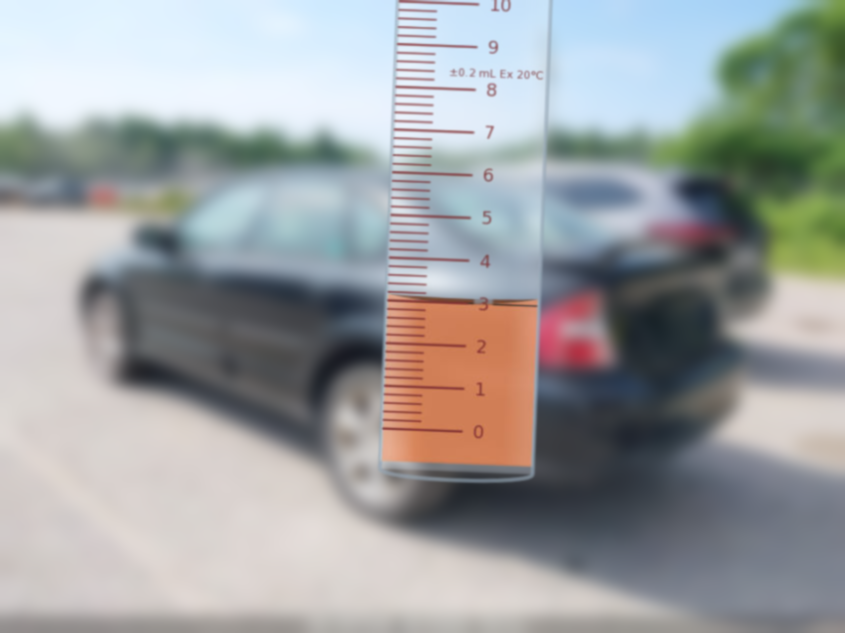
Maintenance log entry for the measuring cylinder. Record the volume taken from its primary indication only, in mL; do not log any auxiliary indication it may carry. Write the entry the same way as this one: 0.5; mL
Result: 3; mL
